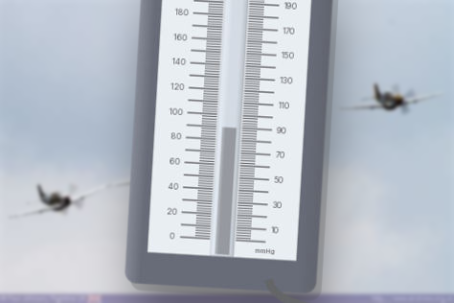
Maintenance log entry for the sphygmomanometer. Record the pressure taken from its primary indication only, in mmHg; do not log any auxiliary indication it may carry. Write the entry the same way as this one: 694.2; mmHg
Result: 90; mmHg
